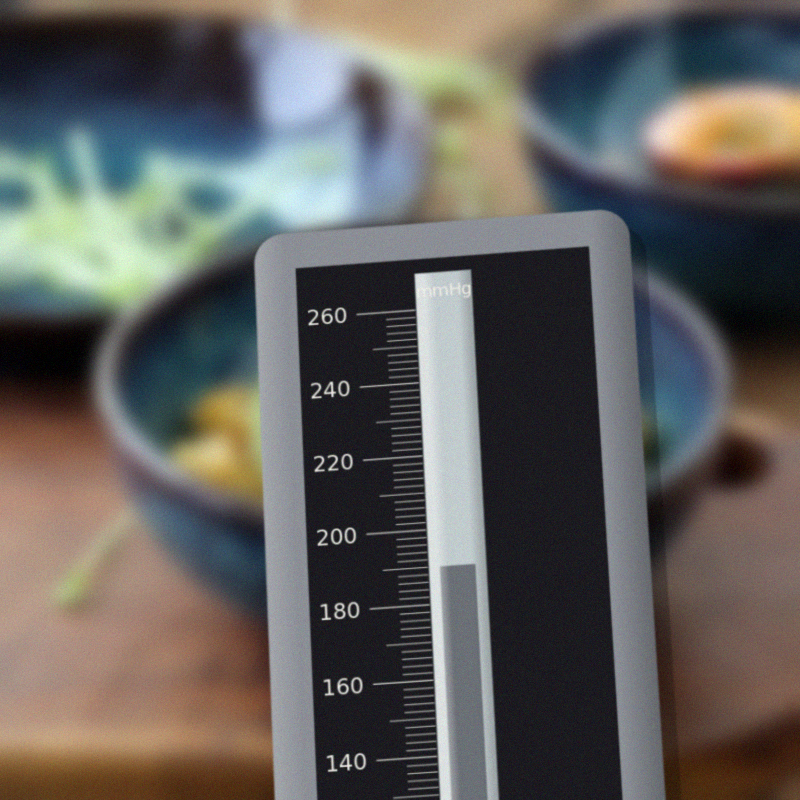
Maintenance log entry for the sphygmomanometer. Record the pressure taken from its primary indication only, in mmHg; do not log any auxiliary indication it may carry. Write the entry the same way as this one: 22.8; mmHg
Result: 190; mmHg
